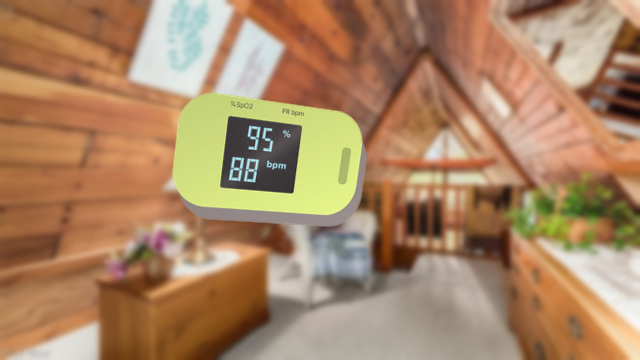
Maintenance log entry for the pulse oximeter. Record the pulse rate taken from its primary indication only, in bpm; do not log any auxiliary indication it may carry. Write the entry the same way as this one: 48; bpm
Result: 88; bpm
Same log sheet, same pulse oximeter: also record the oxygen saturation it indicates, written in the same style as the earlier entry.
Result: 95; %
